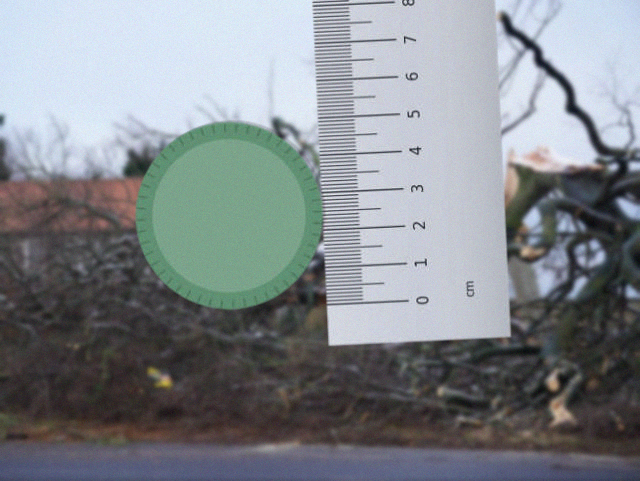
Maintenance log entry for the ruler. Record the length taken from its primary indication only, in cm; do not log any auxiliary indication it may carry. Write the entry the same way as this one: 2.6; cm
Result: 5; cm
